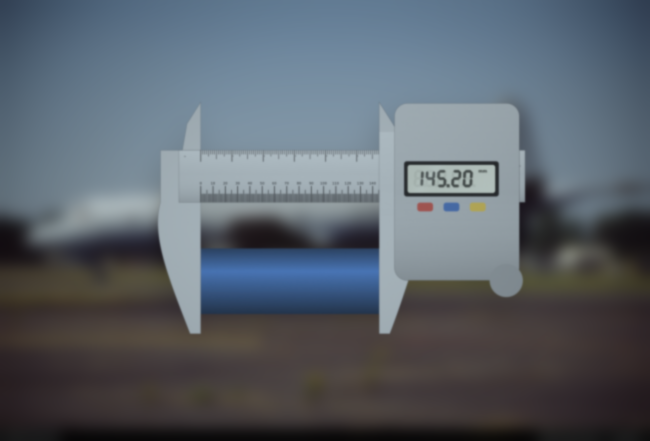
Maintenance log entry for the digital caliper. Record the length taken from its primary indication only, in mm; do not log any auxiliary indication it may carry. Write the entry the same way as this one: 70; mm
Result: 145.20; mm
